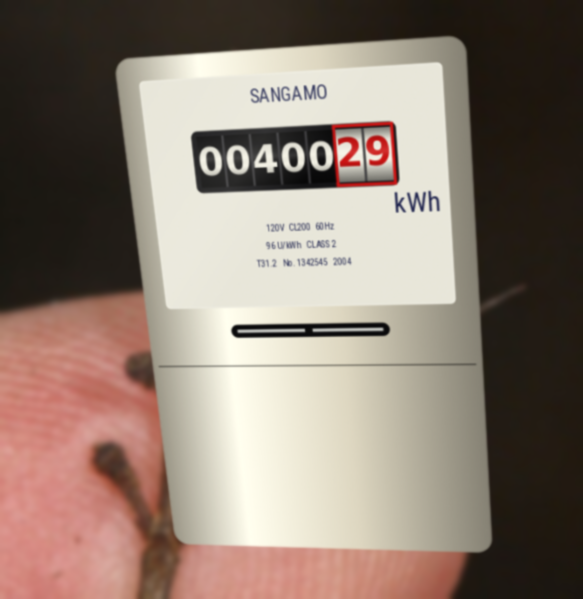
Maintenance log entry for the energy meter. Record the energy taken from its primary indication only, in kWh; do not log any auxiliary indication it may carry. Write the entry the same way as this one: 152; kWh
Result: 400.29; kWh
